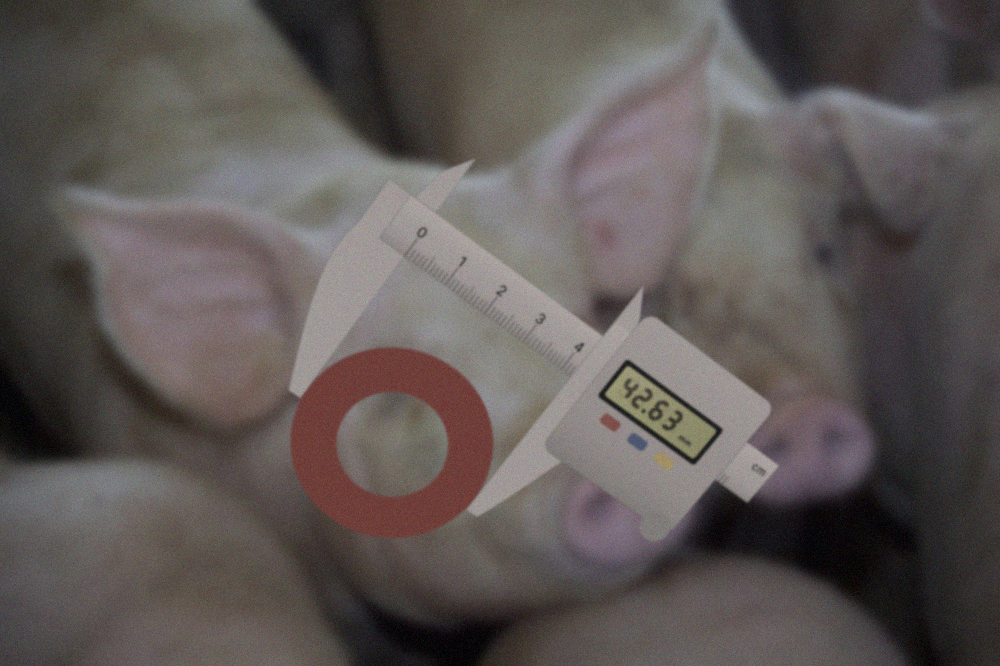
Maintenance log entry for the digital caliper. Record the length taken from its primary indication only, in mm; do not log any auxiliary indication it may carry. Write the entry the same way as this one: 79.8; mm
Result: 42.63; mm
